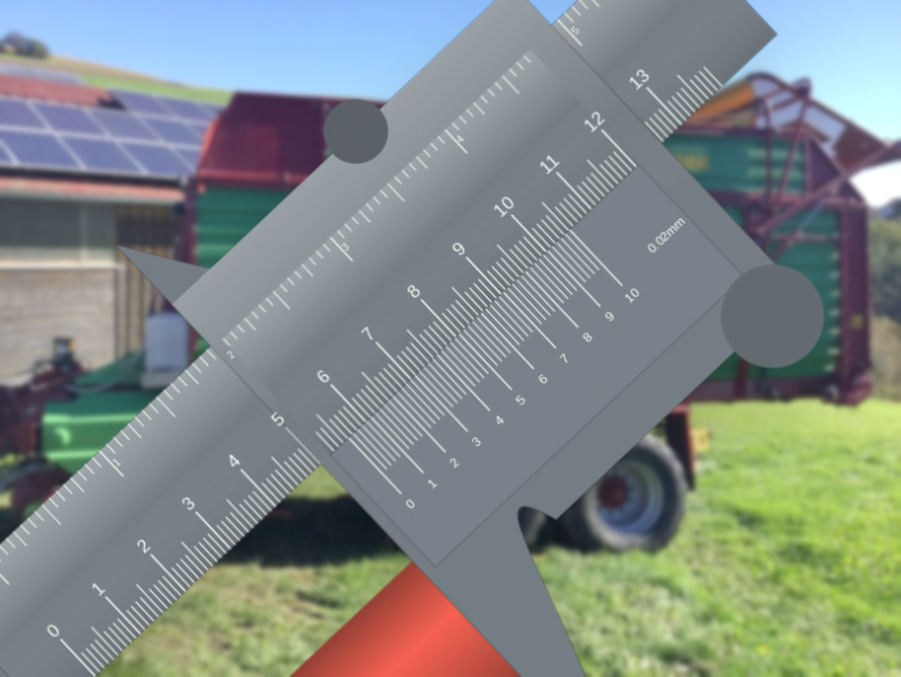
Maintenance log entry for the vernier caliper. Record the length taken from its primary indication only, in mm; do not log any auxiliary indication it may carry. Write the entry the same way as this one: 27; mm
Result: 56.2; mm
